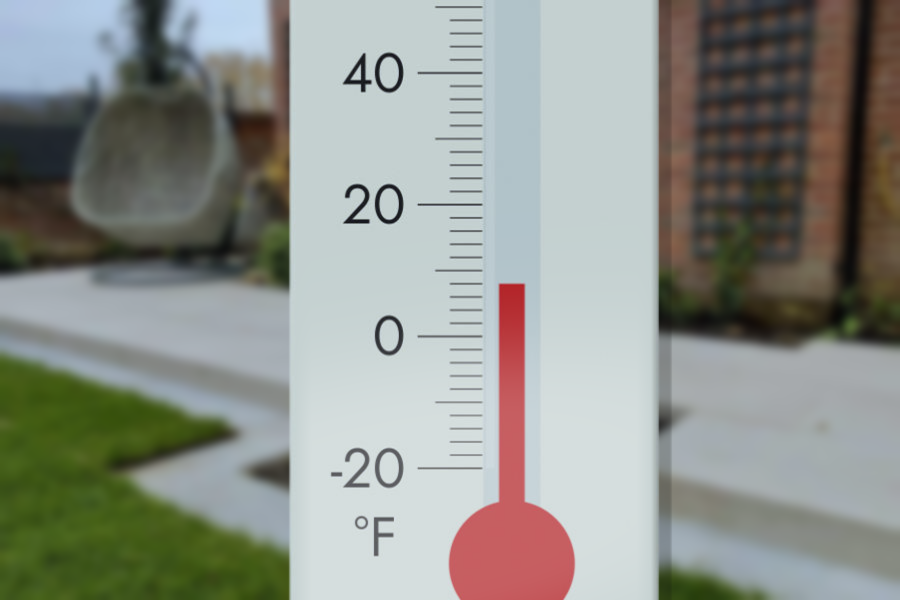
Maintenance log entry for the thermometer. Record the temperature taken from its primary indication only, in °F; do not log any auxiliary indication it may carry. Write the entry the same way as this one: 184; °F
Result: 8; °F
